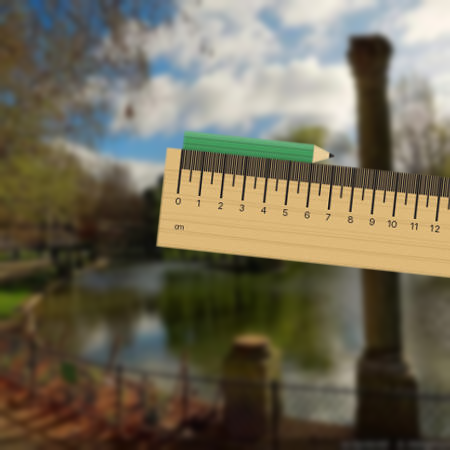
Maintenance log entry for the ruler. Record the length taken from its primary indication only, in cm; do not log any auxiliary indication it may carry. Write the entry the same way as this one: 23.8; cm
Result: 7; cm
